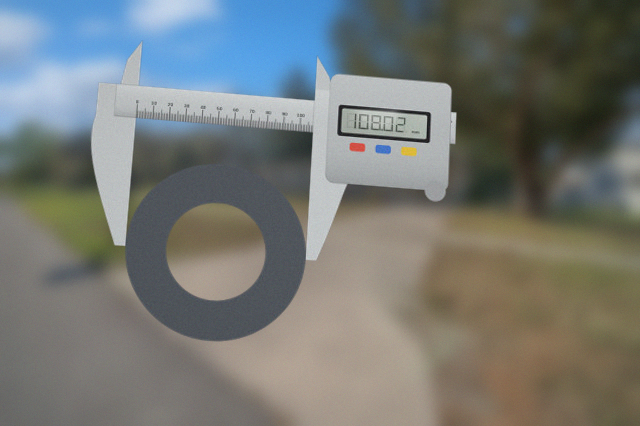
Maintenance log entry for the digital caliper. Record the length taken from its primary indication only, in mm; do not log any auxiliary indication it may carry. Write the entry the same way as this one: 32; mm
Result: 108.02; mm
